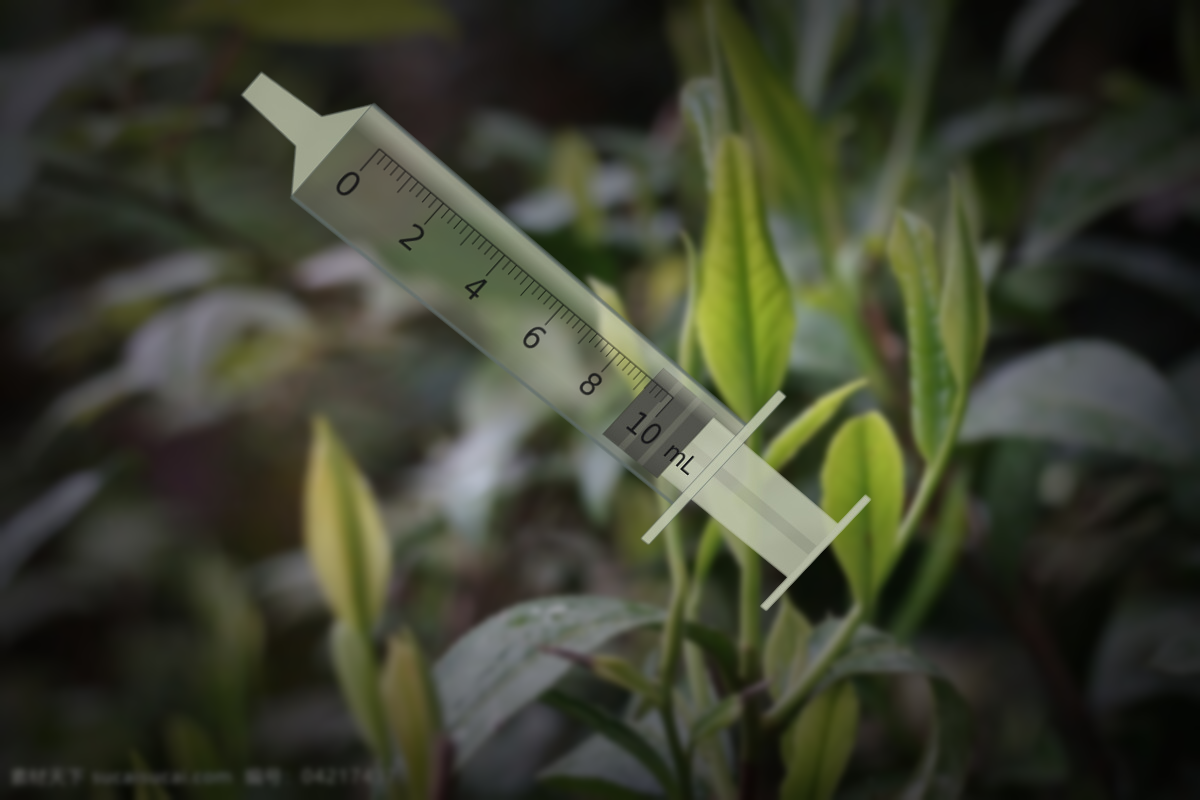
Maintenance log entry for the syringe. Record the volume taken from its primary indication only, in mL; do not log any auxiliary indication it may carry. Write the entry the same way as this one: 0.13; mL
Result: 9.2; mL
